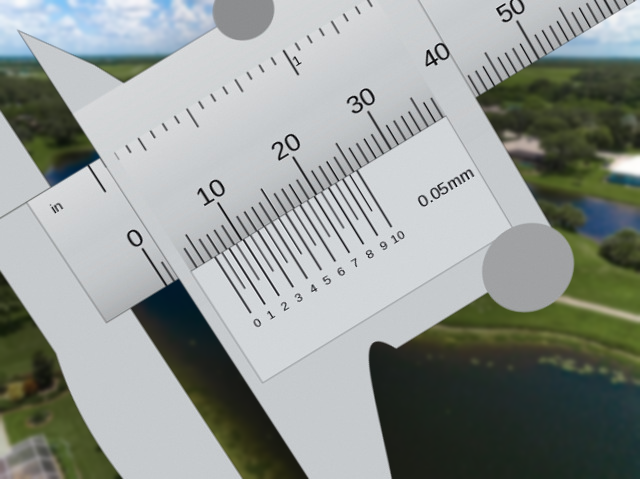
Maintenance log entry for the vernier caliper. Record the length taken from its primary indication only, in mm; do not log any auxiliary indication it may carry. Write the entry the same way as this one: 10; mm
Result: 6.4; mm
